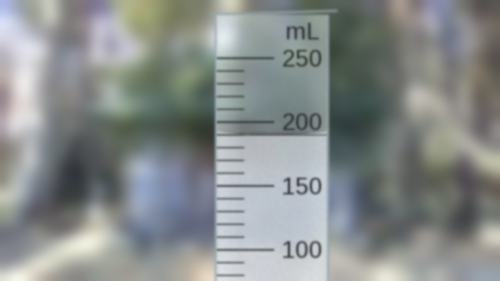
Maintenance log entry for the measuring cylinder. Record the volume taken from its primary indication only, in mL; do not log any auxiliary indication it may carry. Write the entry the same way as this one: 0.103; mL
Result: 190; mL
